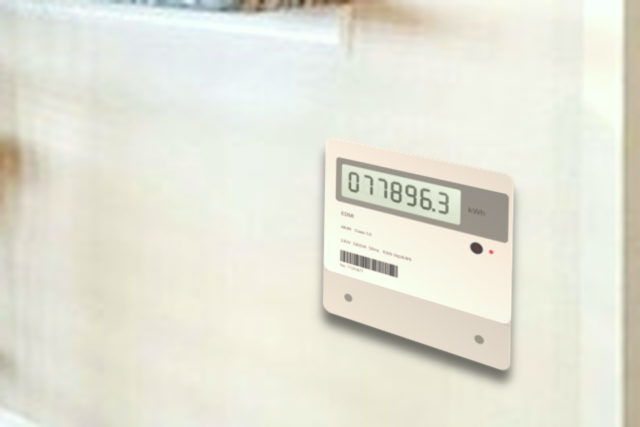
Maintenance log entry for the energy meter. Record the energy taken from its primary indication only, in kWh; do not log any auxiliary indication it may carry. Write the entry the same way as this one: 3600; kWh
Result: 77896.3; kWh
